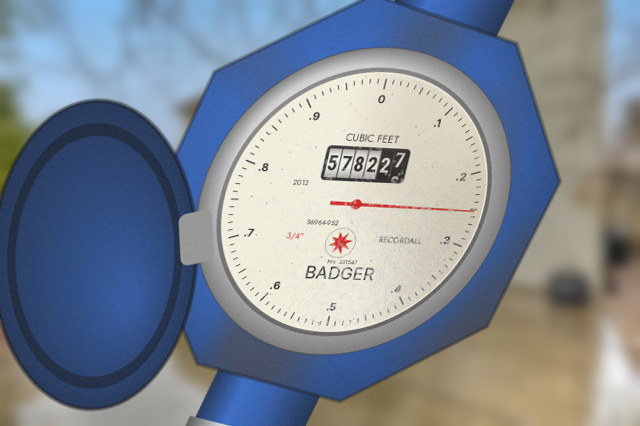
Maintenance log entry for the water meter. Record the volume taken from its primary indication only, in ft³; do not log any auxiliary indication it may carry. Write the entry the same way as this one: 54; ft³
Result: 578227.25; ft³
